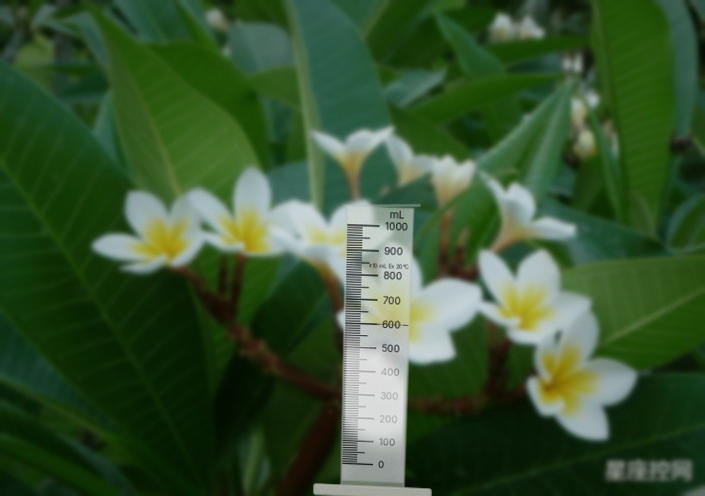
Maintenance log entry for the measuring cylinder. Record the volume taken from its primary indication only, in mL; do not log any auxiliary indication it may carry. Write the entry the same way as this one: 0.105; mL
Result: 600; mL
